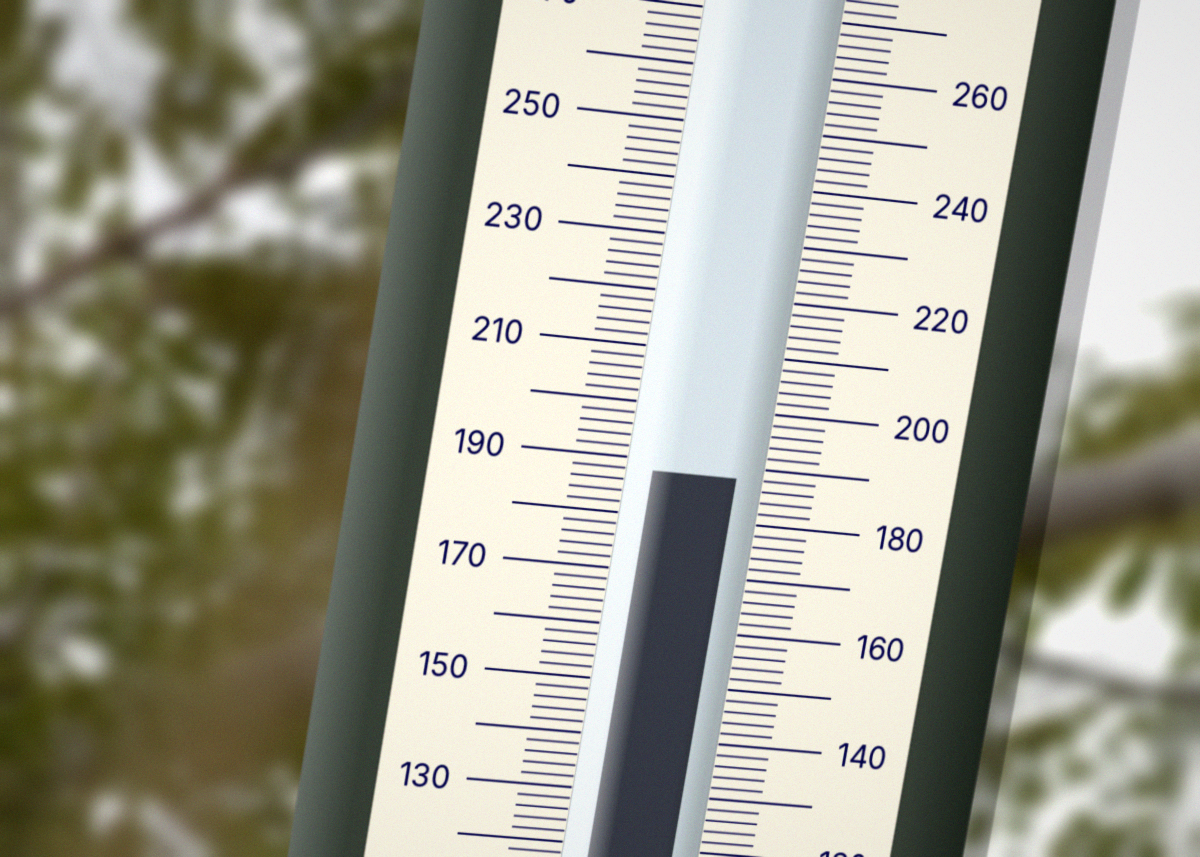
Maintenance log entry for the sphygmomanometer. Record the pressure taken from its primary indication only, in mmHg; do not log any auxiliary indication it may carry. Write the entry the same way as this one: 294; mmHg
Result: 188; mmHg
